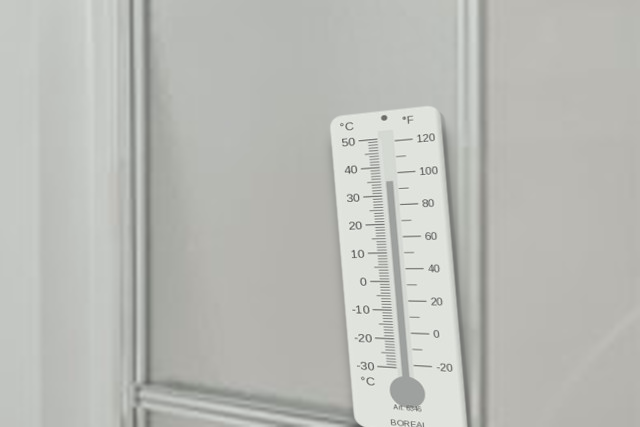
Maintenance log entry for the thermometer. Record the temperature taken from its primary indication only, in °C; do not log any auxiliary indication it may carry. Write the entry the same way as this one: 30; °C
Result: 35; °C
